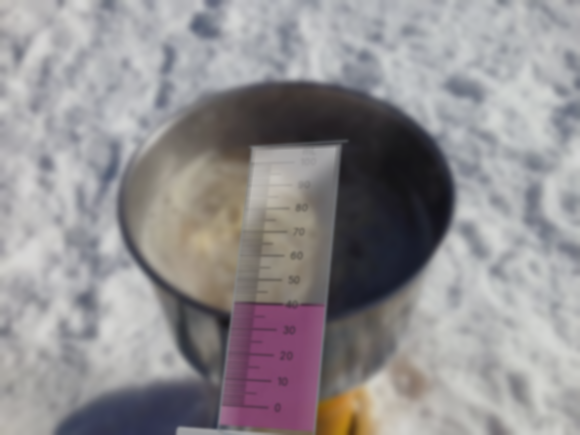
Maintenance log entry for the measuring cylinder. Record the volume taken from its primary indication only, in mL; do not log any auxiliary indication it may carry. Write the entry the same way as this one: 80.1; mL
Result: 40; mL
